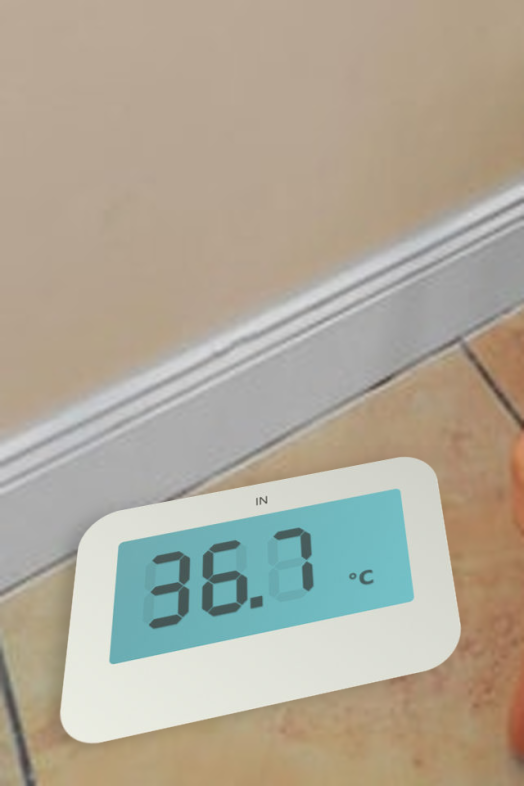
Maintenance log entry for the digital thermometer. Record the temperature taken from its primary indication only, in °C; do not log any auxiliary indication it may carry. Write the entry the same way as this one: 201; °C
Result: 36.7; °C
